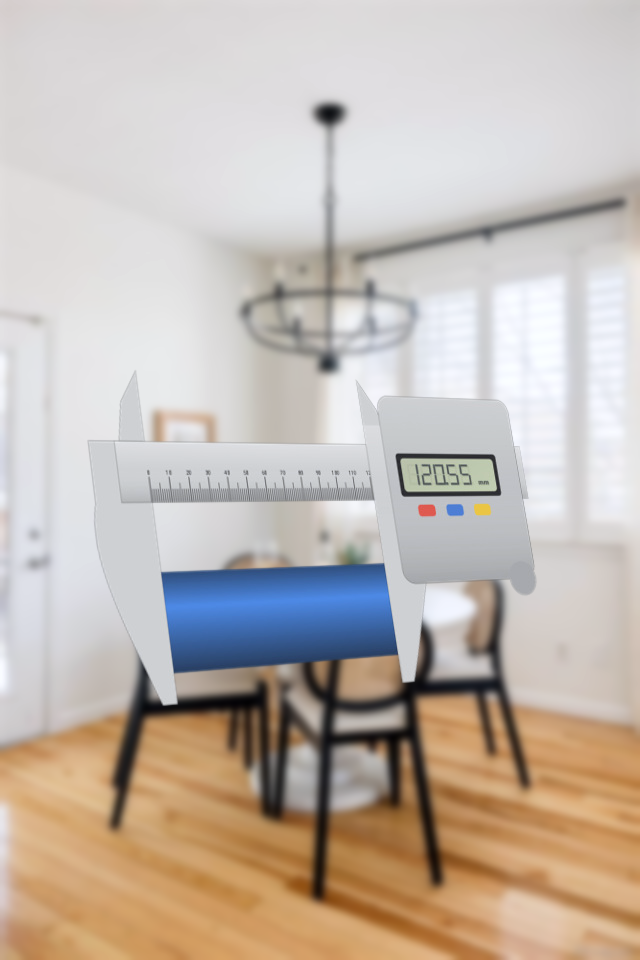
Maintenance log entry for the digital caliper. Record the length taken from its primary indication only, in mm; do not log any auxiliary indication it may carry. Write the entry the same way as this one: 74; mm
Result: 120.55; mm
